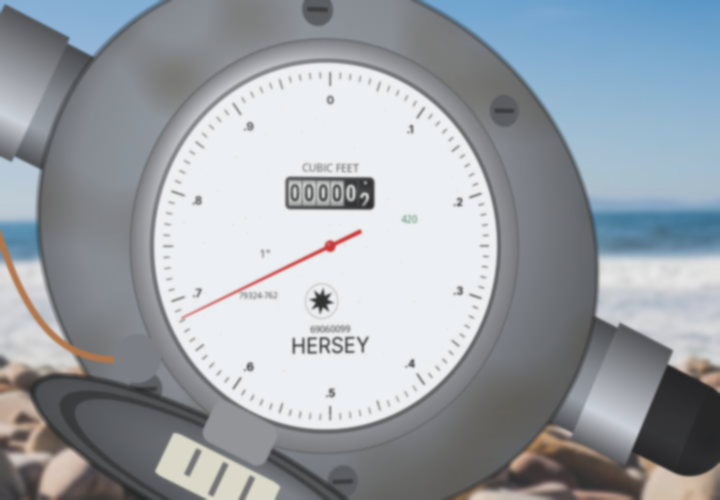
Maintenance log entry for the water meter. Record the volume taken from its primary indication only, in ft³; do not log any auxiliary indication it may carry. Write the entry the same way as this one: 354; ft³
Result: 1.68; ft³
